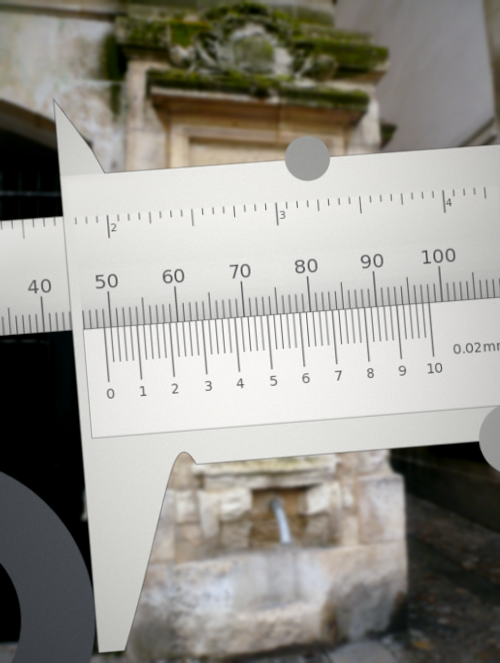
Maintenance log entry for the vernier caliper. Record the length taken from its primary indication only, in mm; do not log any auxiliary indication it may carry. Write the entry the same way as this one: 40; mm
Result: 49.0; mm
